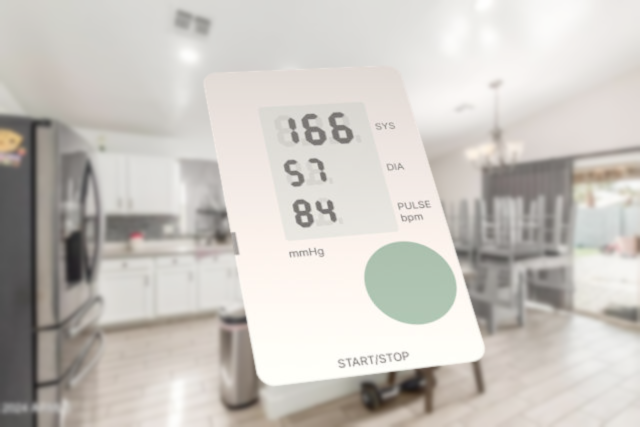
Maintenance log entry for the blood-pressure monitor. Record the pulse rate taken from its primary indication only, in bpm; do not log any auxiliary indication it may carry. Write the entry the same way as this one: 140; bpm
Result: 84; bpm
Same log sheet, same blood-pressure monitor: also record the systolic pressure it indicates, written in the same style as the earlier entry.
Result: 166; mmHg
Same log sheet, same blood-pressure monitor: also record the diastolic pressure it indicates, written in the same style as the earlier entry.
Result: 57; mmHg
